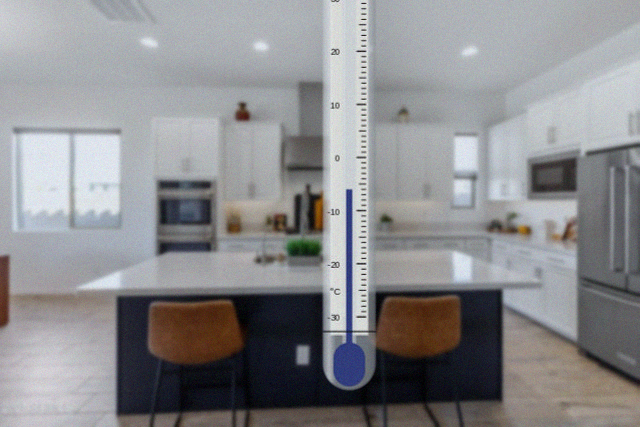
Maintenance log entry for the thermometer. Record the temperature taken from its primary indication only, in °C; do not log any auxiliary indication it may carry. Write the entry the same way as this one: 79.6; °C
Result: -6; °C
